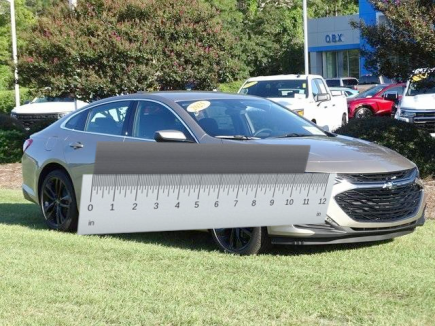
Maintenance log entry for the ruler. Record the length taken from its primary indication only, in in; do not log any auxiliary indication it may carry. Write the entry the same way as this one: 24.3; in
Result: 10.5; in
